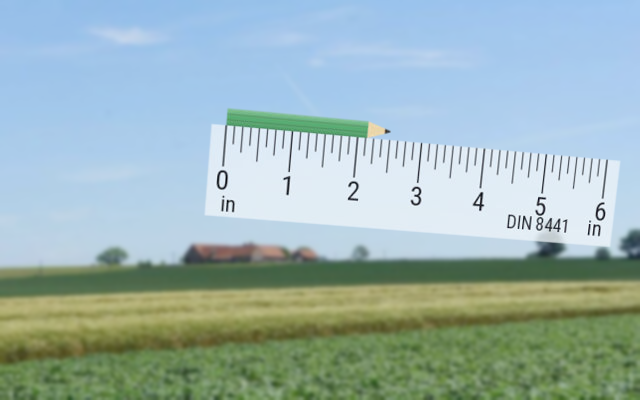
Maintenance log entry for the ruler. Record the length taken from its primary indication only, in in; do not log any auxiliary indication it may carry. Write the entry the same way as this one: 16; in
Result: 2.5; in
